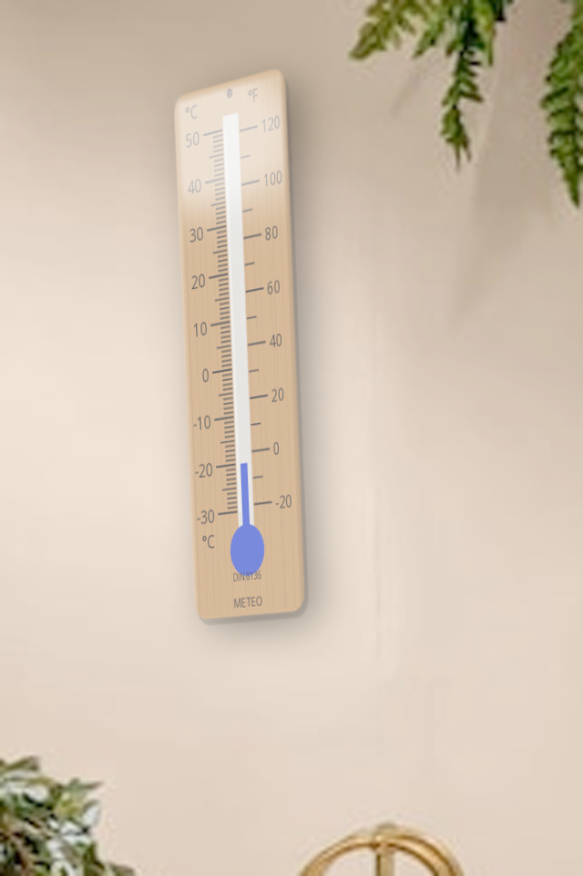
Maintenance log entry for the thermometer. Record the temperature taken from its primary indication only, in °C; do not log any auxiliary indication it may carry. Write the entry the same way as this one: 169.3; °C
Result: -20; °C
